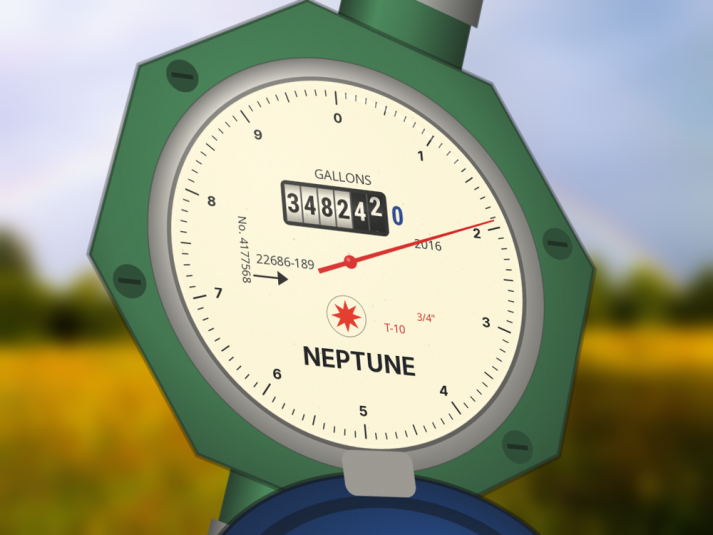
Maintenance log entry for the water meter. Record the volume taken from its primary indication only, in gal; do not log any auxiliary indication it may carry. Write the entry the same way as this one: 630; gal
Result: 3482421.9; gal
